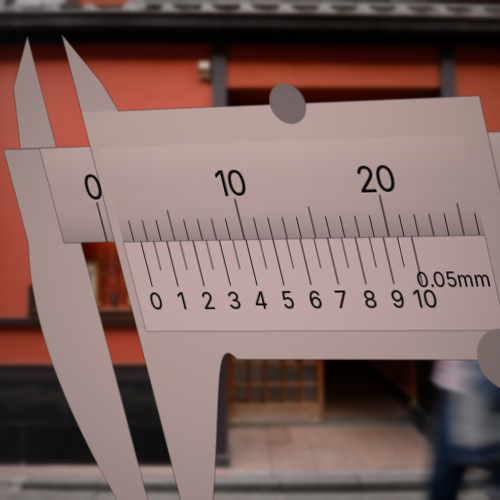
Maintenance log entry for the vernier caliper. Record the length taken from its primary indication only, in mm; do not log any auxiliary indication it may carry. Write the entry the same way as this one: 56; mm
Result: 2.5; mm
